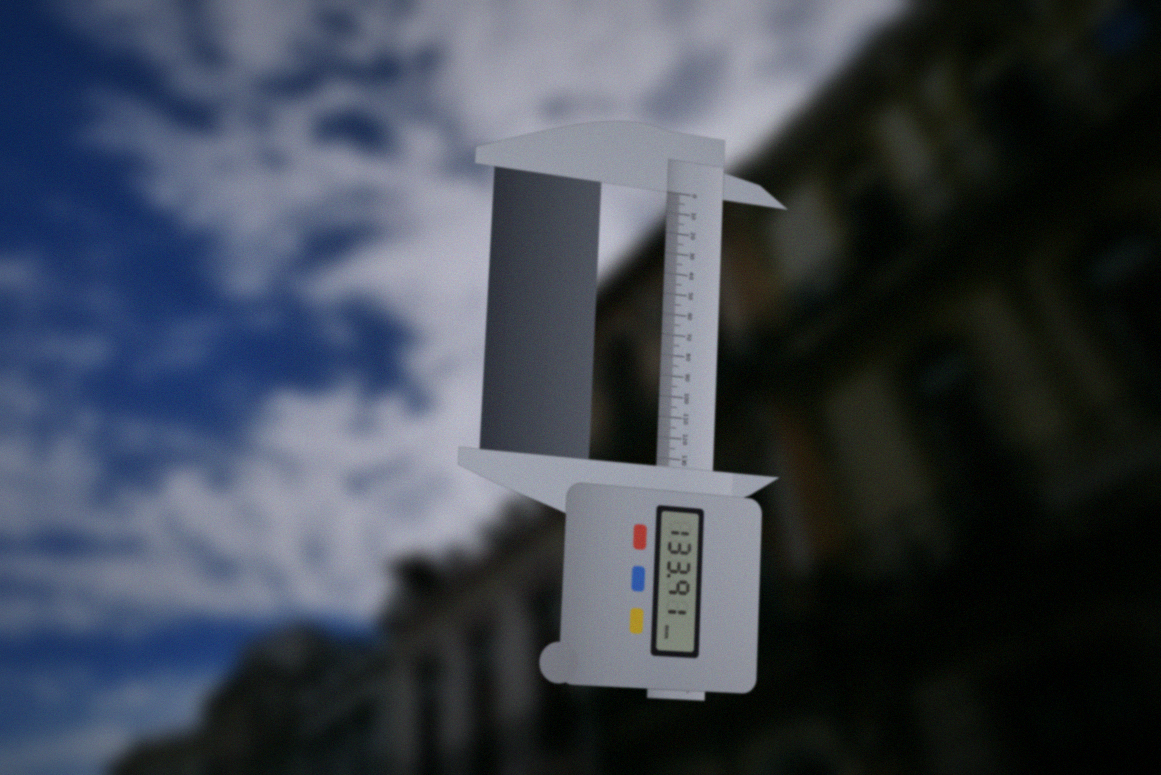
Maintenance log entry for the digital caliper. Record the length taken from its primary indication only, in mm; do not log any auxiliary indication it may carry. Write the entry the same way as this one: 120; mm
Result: 133.91; mm
